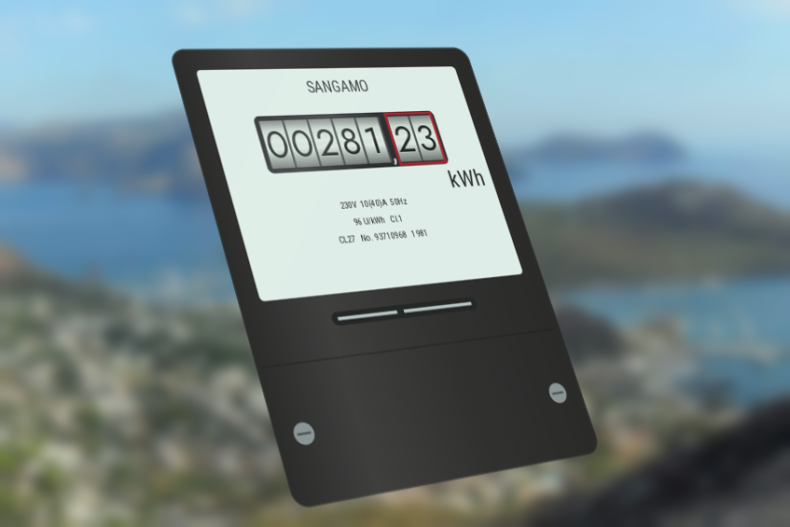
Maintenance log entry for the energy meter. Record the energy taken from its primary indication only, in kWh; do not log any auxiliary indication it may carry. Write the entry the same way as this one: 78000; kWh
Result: 281.23; kWh
